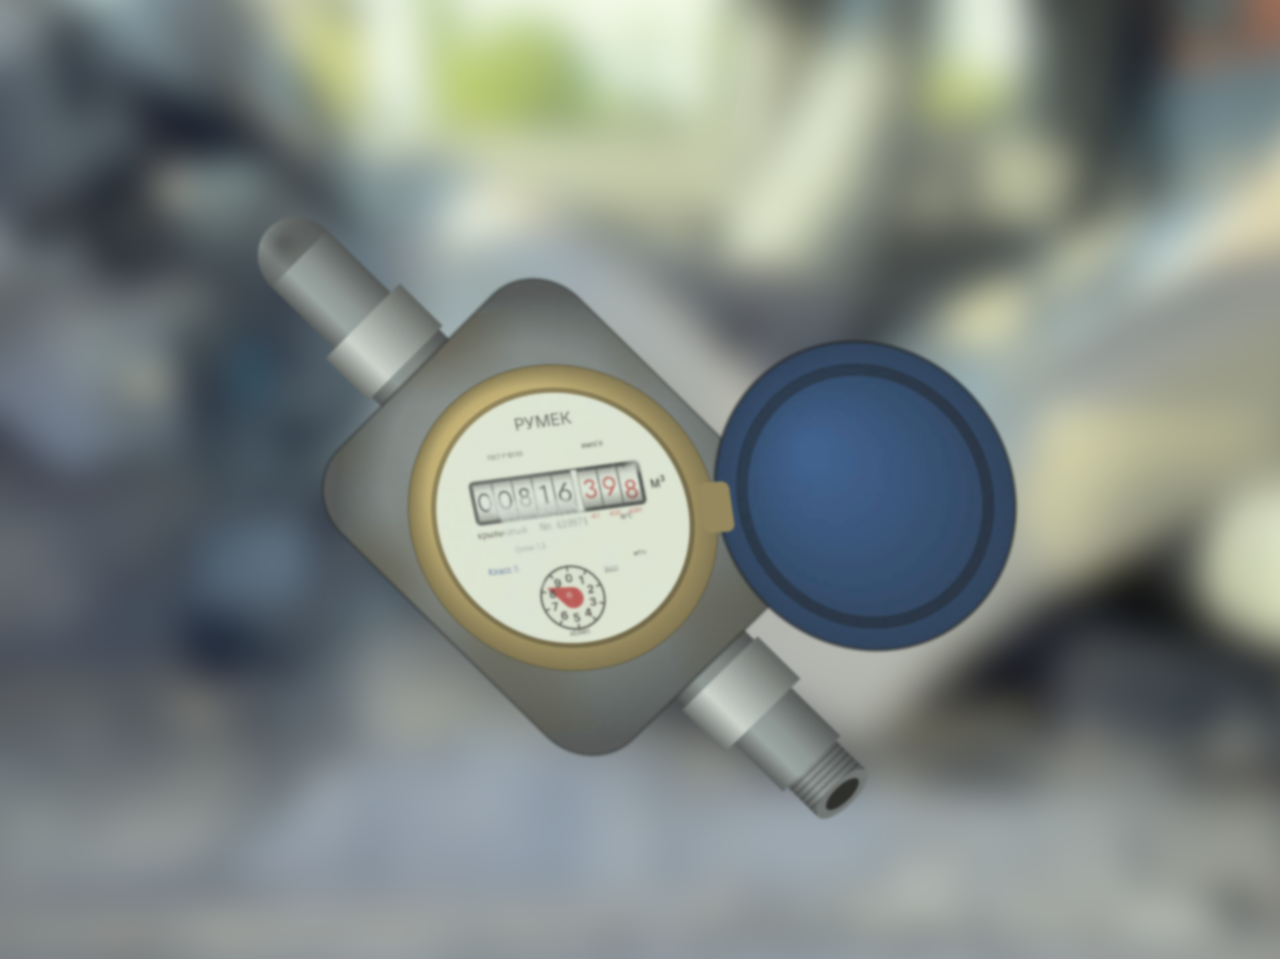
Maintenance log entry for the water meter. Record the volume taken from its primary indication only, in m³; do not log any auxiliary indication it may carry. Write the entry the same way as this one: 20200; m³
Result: 816.3978; m³
